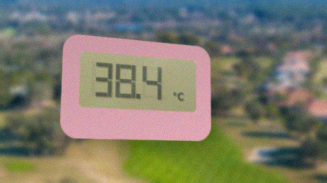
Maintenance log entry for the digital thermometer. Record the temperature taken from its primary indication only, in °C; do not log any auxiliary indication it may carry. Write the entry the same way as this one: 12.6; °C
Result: 38.4; °C
